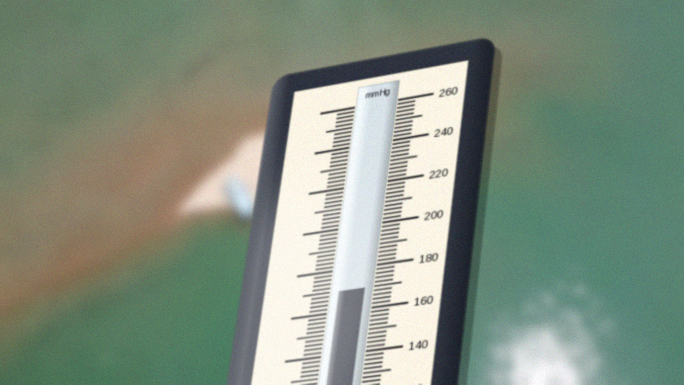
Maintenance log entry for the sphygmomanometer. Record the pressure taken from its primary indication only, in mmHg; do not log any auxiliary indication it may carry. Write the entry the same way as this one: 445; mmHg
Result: 170; mmHg
